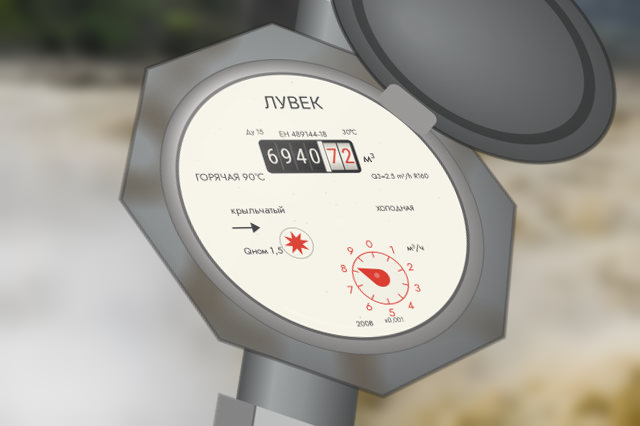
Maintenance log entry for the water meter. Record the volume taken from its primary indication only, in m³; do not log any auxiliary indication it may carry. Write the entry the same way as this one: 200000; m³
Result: 6940.728; m³
